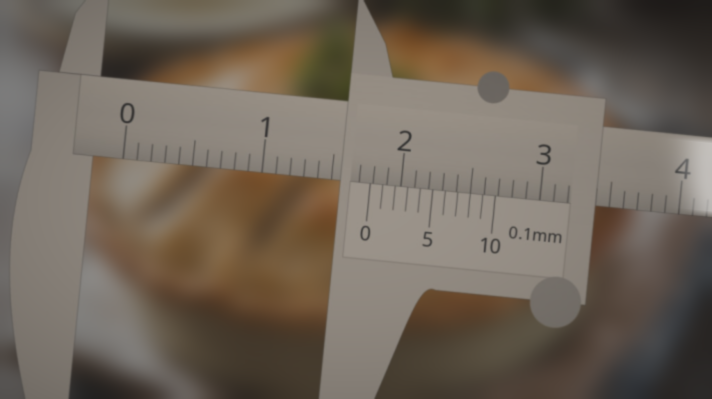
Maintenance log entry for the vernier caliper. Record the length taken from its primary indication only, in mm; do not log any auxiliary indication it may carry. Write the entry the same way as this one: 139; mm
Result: 17.8; mm
